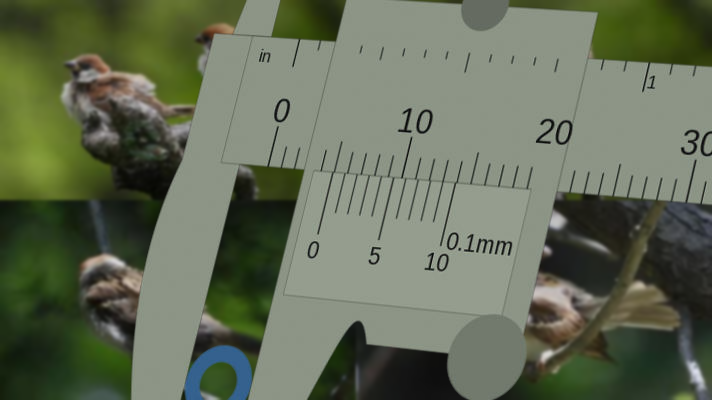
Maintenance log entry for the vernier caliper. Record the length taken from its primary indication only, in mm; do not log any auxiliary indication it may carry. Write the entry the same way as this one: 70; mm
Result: 4.9; mm
